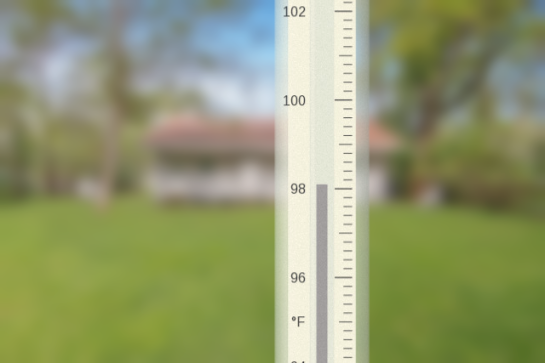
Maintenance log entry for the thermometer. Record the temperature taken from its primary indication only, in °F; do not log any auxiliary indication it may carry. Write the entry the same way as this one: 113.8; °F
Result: 98.1; °F
